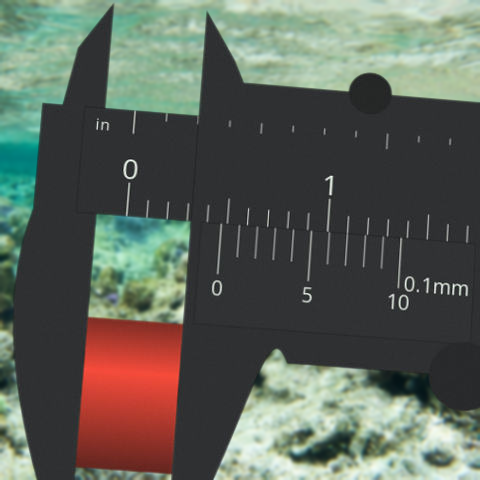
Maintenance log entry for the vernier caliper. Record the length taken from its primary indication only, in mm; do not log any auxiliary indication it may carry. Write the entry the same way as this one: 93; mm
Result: 4.7; mm
